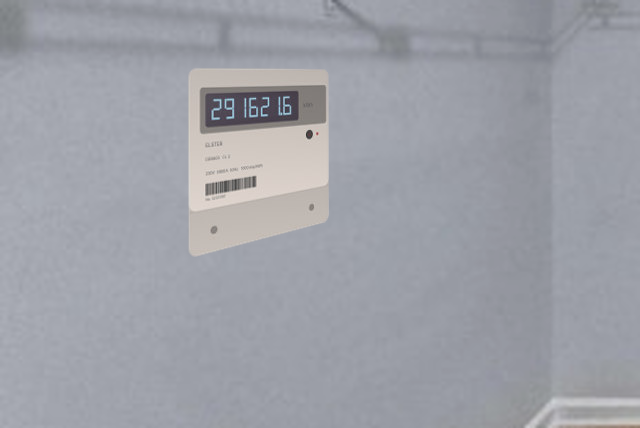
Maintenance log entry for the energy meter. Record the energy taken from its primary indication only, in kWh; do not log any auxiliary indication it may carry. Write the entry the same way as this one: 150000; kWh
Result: 291621.6; kWh
